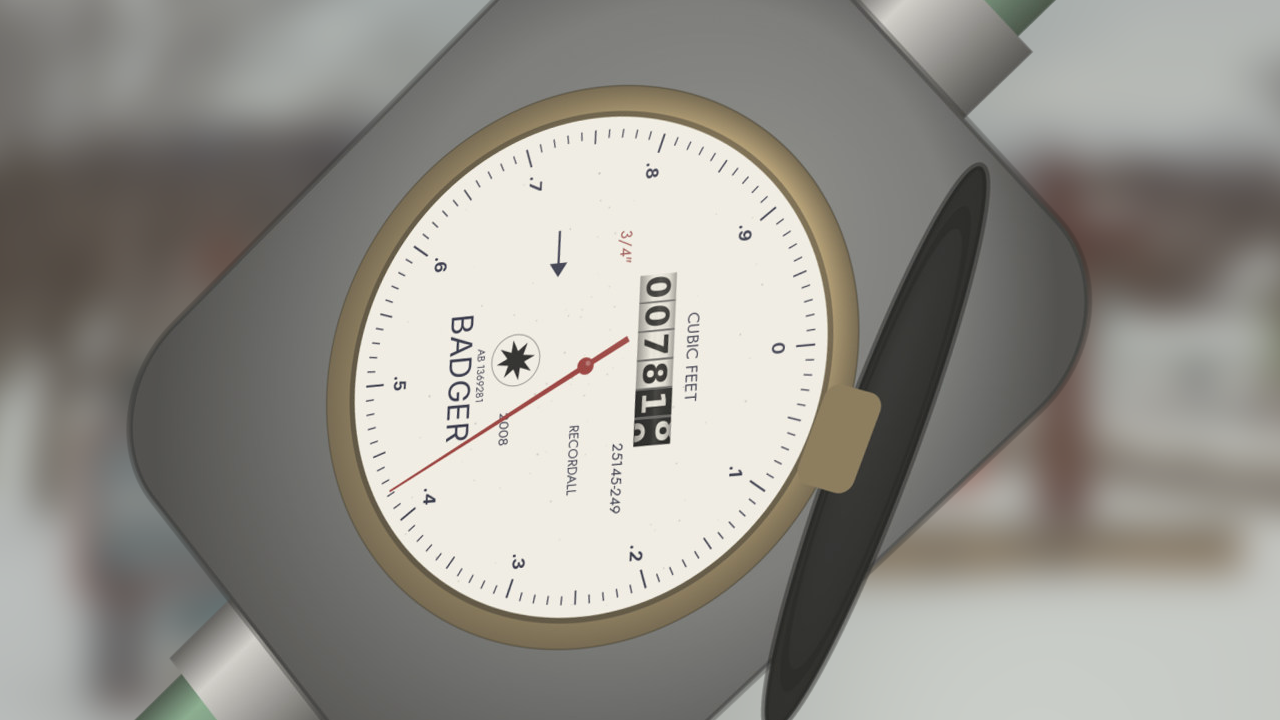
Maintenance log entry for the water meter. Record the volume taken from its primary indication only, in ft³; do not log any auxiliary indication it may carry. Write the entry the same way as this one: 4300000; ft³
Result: 7818.42; ft³
